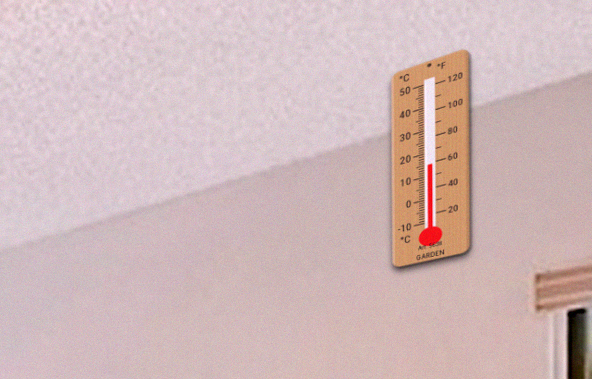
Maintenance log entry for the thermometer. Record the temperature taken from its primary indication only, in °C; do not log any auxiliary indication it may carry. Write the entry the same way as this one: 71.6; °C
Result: 15; °C
